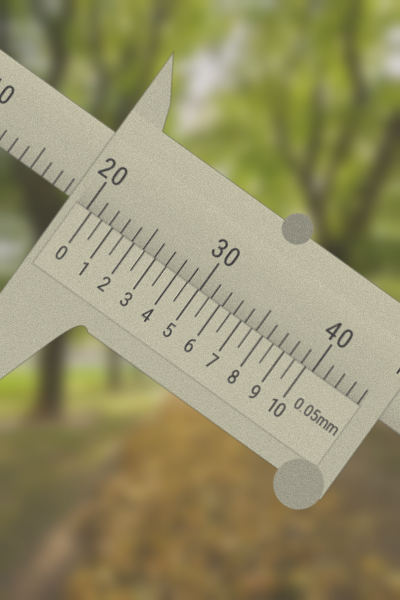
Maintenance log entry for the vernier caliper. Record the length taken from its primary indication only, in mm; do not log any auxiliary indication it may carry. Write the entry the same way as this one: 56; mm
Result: 20.4; mm
